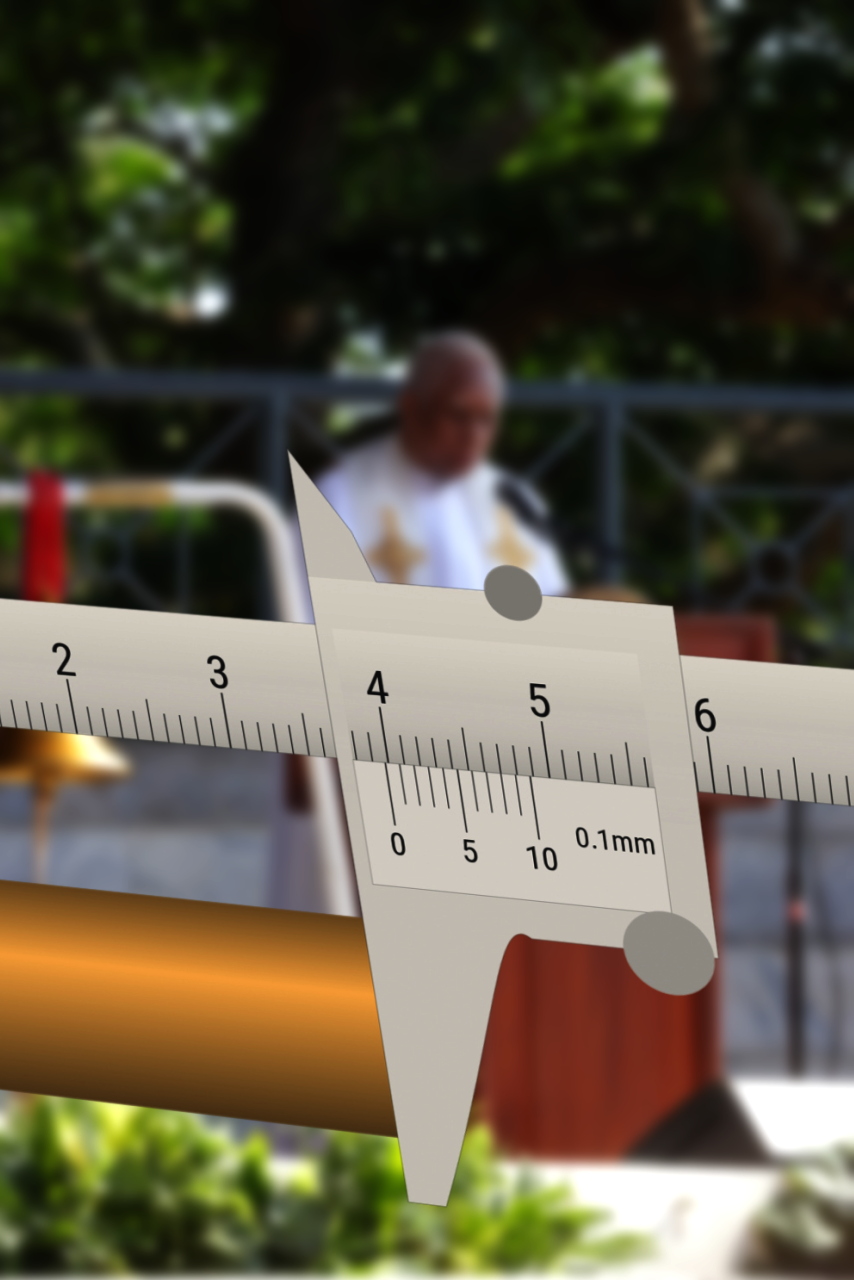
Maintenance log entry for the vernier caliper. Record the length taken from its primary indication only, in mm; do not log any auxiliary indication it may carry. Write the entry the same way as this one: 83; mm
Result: 39.8; mm
